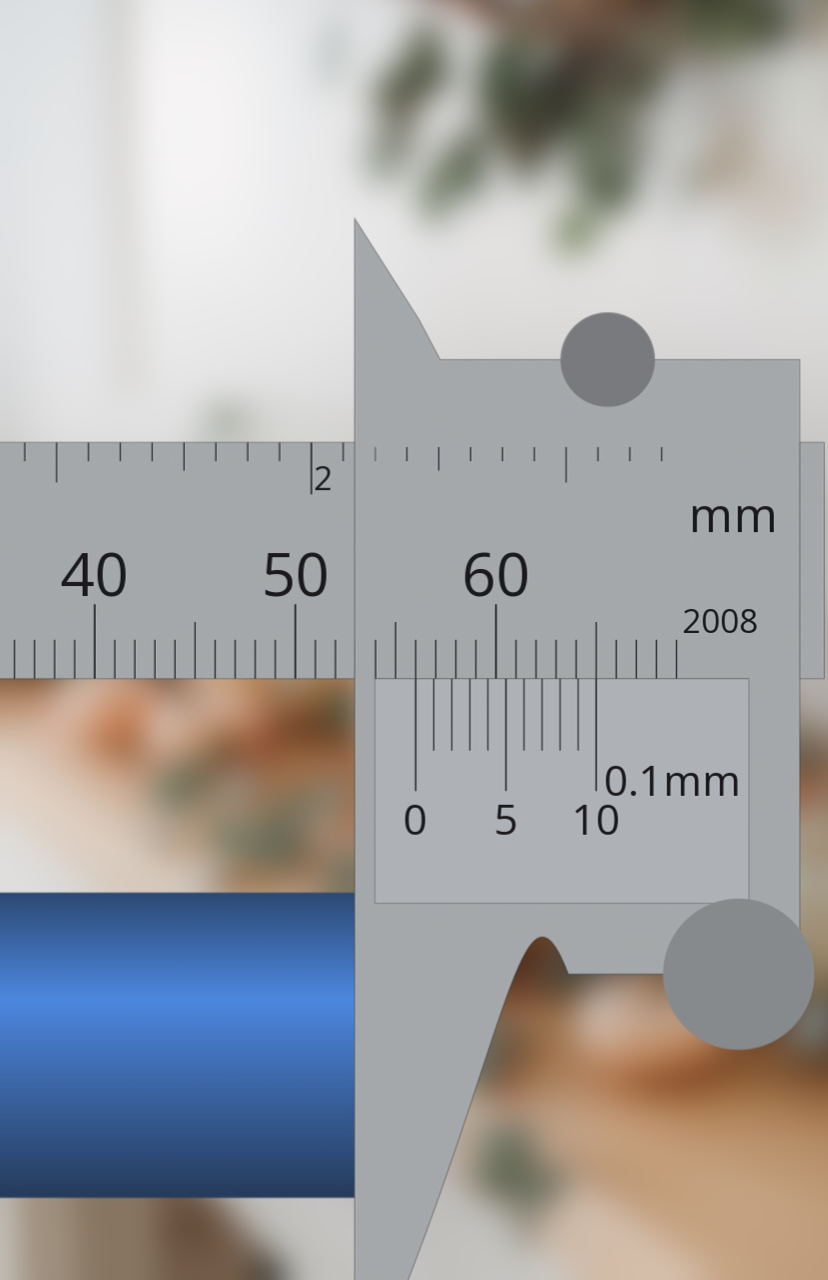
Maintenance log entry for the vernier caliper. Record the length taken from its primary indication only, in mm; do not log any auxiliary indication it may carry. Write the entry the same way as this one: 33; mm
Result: 56.0; mm
